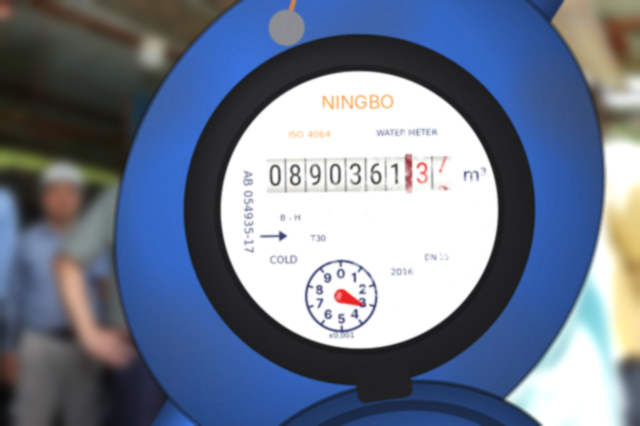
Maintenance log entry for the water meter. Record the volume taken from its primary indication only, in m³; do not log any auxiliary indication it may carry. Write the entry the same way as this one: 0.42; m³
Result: 890361.373; m³
